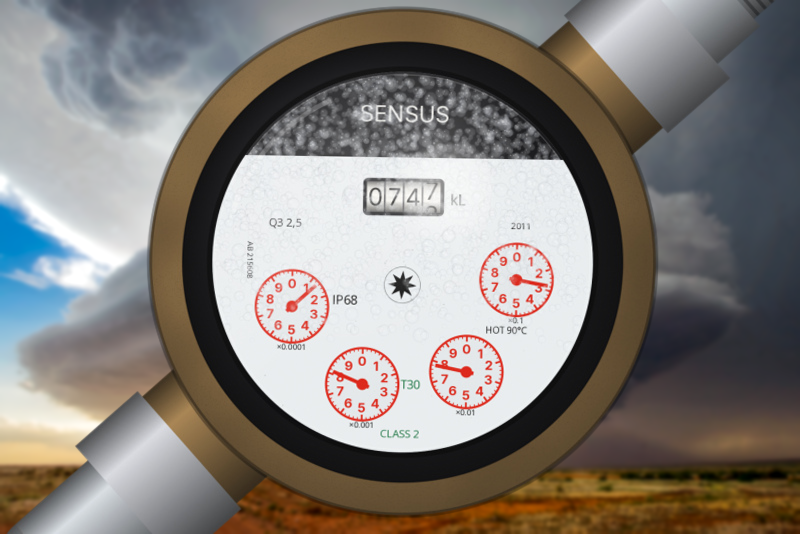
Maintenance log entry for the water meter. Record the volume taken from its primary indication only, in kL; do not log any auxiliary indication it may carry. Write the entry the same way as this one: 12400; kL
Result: 747.2781; kL
